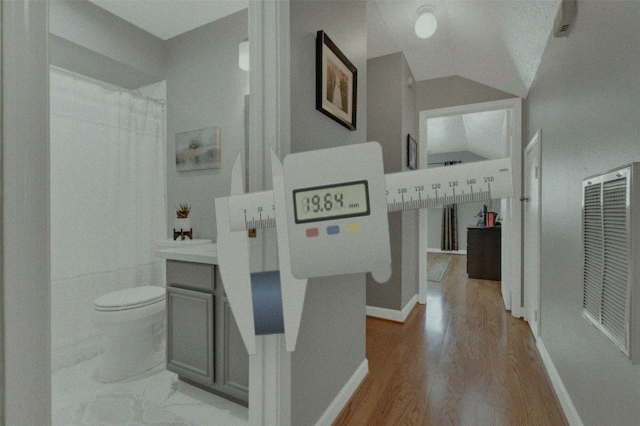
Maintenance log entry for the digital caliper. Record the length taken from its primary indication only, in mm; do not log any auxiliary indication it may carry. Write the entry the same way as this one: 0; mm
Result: 19.64; mm
